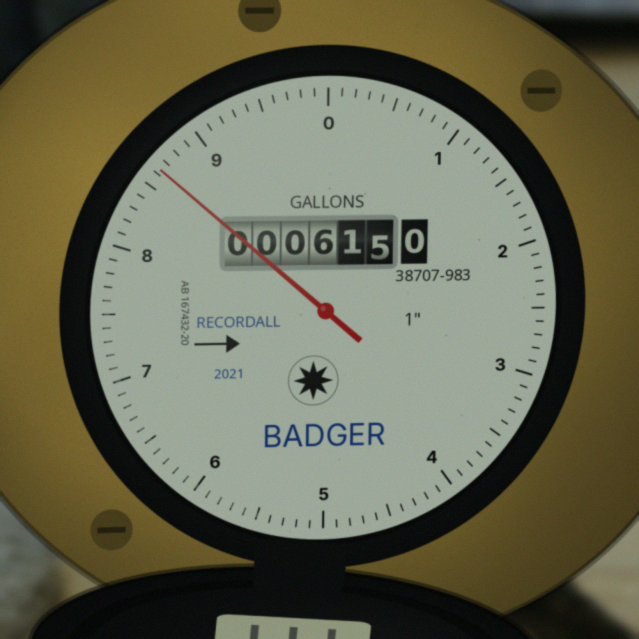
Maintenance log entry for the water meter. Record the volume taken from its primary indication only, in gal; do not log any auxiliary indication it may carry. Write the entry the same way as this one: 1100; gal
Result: 6148.6; gal
